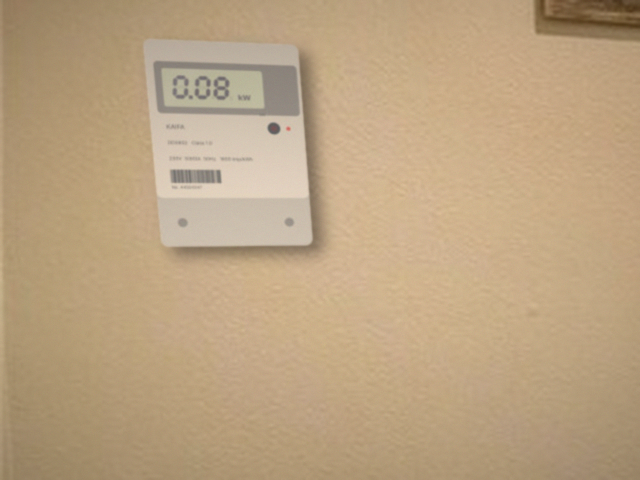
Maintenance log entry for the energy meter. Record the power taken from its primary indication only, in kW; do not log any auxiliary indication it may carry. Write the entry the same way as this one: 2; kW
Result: 0.08; kW
